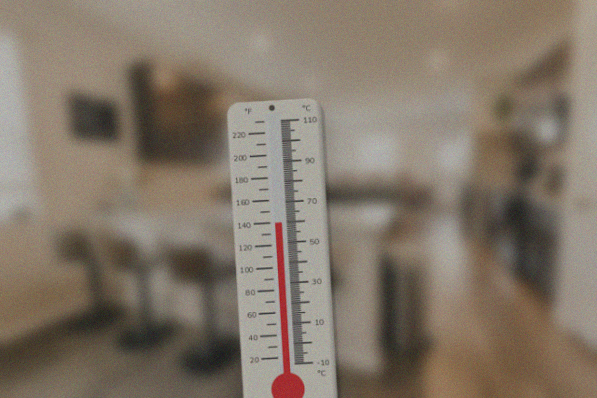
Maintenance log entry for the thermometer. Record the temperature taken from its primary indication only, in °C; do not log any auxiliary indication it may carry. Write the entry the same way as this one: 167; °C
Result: 60; °C
